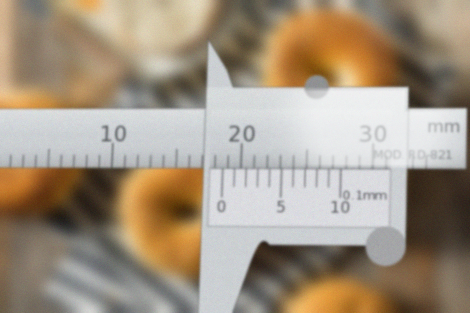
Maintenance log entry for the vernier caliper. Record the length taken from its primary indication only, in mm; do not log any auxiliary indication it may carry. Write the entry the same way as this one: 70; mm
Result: 18.6; mm
